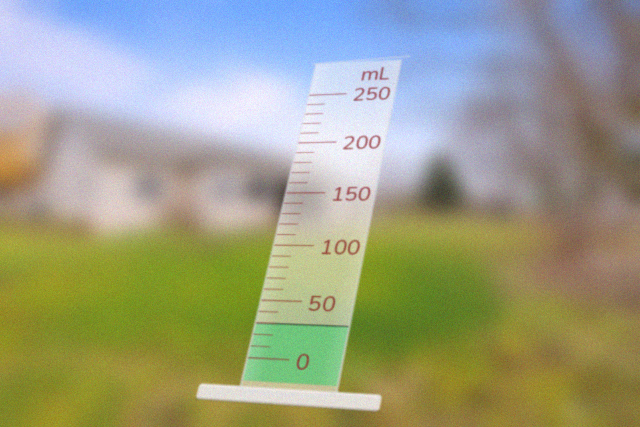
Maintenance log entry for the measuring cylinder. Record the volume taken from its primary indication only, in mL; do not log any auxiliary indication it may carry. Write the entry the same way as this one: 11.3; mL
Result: 30; mL
